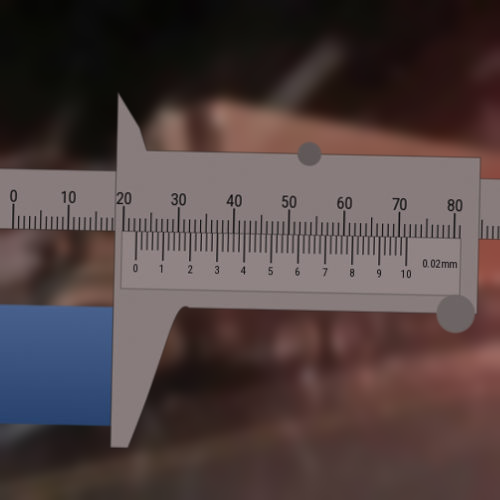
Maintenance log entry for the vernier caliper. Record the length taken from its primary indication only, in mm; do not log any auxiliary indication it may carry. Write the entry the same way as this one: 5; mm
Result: 22.4; mm
